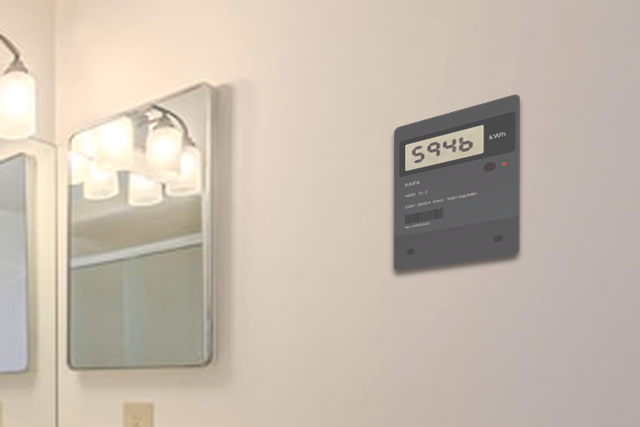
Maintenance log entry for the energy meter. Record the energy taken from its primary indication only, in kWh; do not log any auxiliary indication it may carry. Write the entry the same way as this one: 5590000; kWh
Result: 5946; kWh
